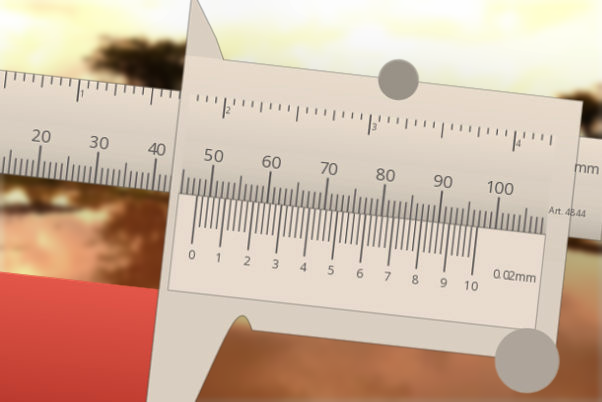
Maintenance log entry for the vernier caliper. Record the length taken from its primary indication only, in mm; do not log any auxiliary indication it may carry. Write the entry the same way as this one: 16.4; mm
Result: 47.8; mm
